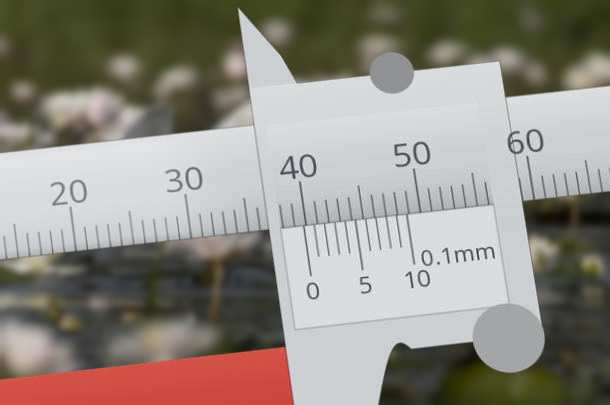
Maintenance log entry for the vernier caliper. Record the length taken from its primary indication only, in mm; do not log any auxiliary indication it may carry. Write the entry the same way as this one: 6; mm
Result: 39.8; mm
